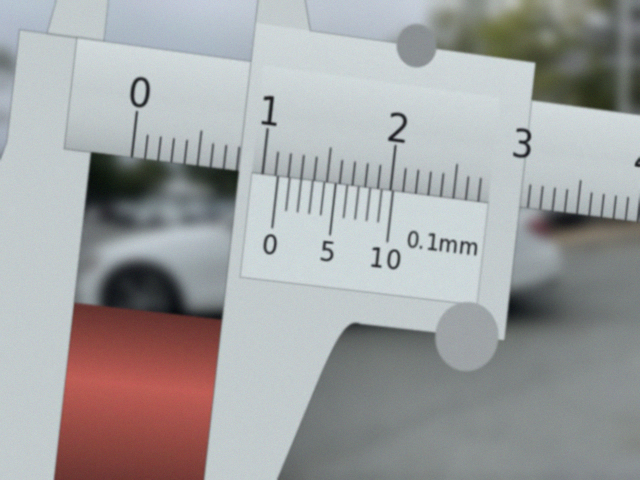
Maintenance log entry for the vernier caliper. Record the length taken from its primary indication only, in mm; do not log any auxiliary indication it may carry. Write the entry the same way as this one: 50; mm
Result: 11.2; mm
